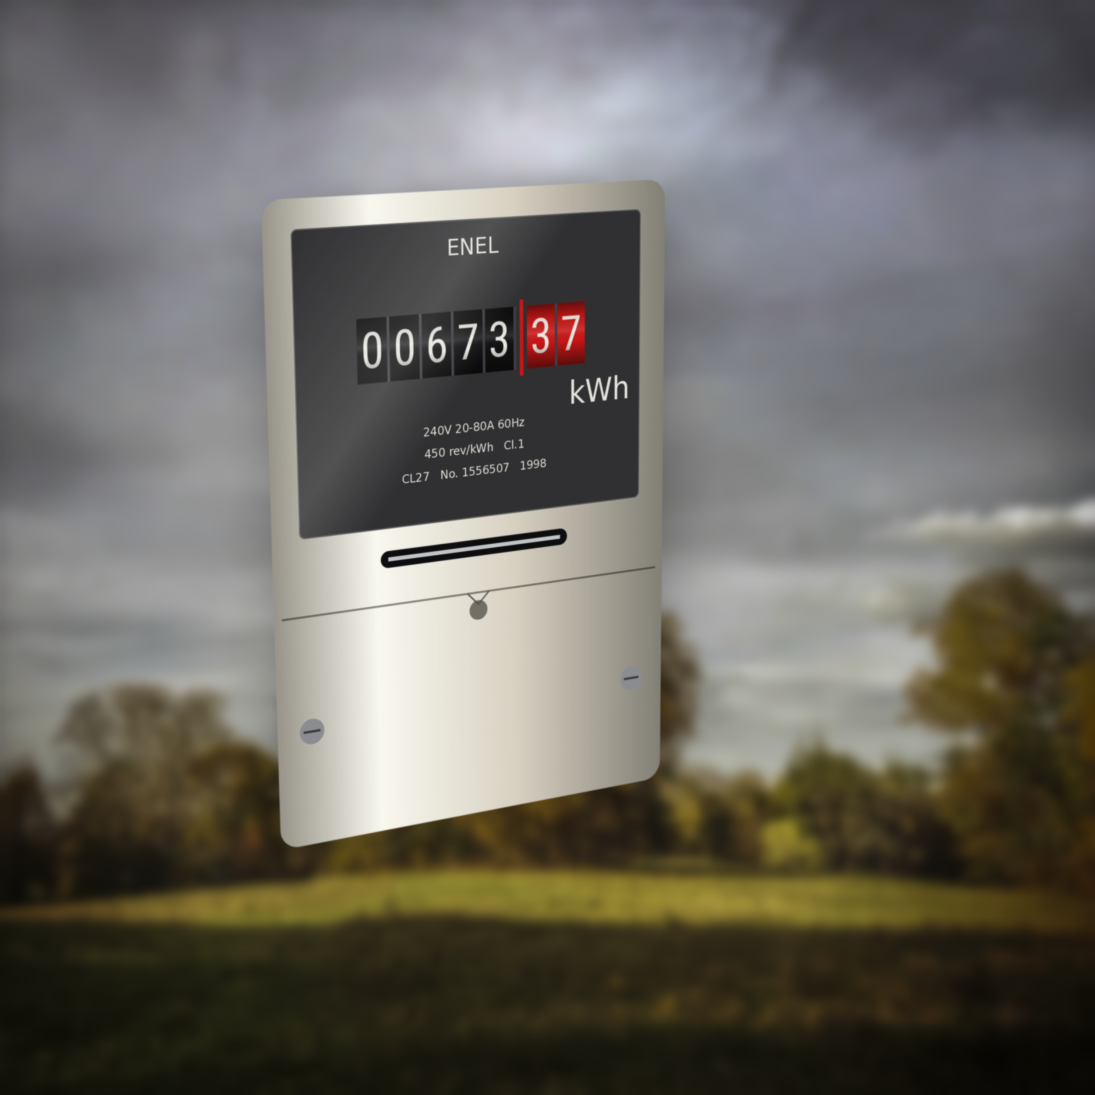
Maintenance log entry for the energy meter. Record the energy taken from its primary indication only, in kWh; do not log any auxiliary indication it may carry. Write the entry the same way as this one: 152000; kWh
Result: 673.37; kWh
